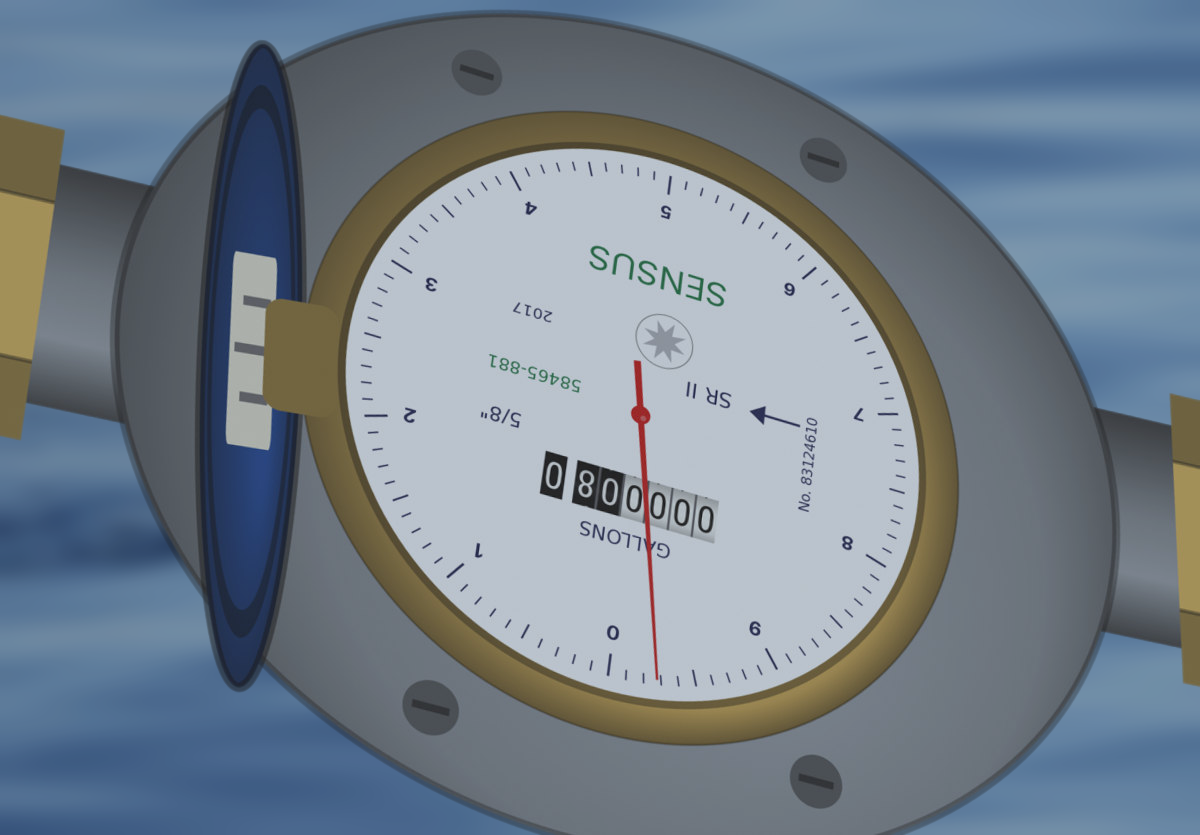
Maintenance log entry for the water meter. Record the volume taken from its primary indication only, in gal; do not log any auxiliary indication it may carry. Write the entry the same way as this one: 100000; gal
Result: 79.7; gal
